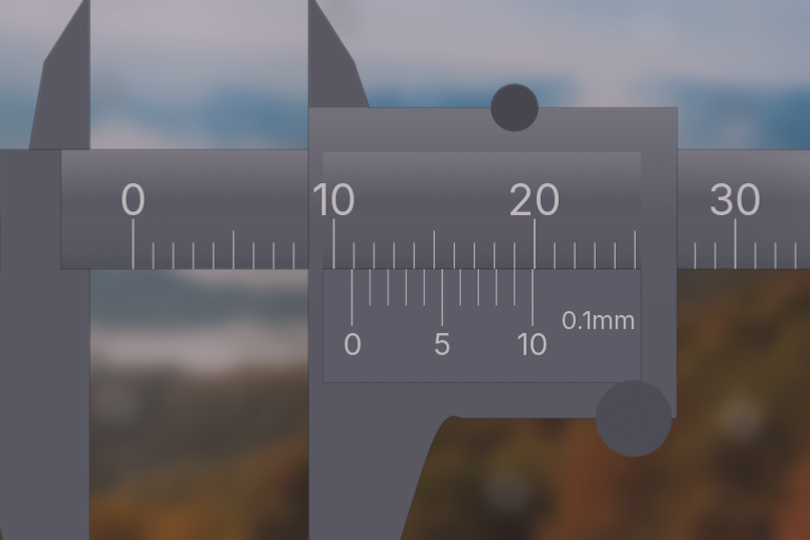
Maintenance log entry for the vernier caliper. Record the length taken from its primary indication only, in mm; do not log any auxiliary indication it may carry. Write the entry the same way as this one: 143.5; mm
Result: 10.9; mm
